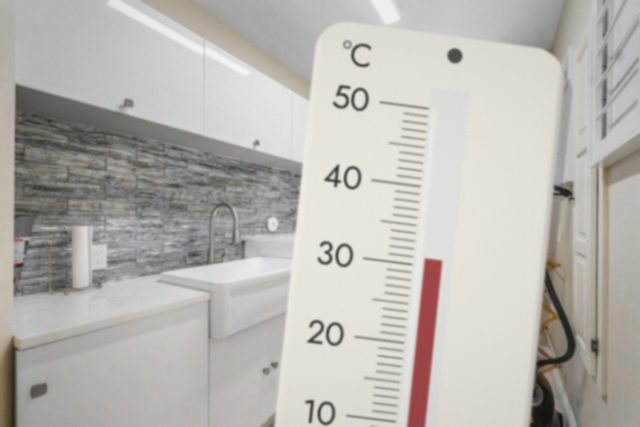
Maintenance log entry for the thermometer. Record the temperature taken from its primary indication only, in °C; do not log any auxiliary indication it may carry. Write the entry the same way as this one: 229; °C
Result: 31; °C
